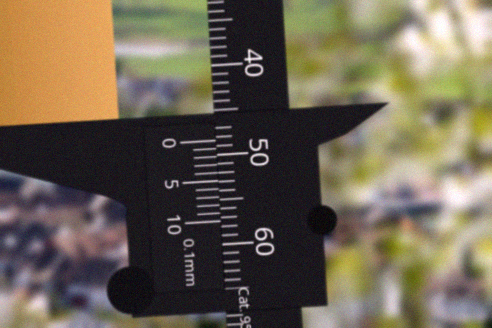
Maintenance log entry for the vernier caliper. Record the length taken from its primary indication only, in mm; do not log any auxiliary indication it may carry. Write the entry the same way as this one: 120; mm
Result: 48.4; mm
